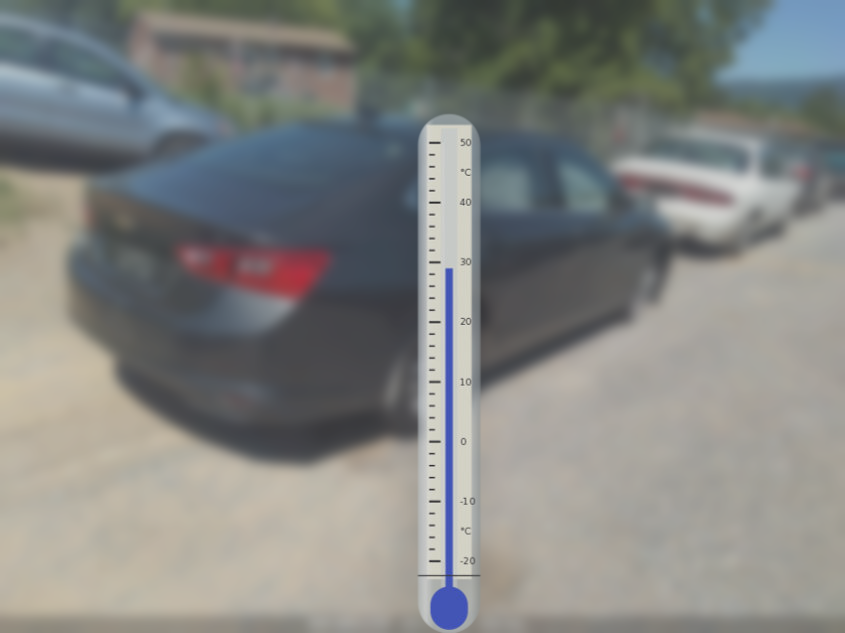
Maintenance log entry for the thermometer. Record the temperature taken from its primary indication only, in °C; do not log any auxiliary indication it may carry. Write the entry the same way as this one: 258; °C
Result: 29; °C
